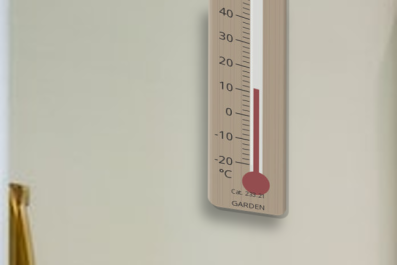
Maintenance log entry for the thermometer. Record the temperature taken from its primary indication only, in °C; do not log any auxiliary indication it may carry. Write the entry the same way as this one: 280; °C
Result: 12; °C
